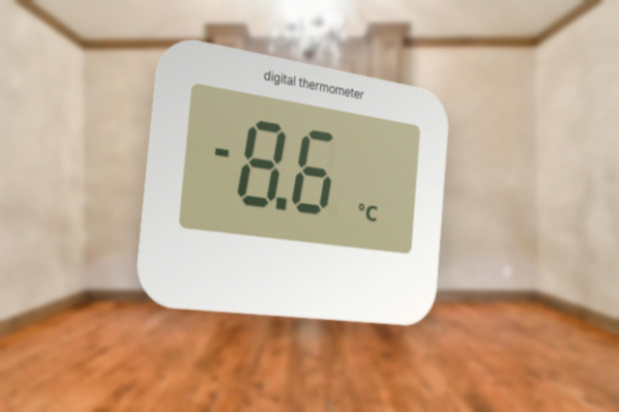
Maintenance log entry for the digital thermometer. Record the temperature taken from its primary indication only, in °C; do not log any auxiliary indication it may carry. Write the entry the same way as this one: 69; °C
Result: -8.6; °C
